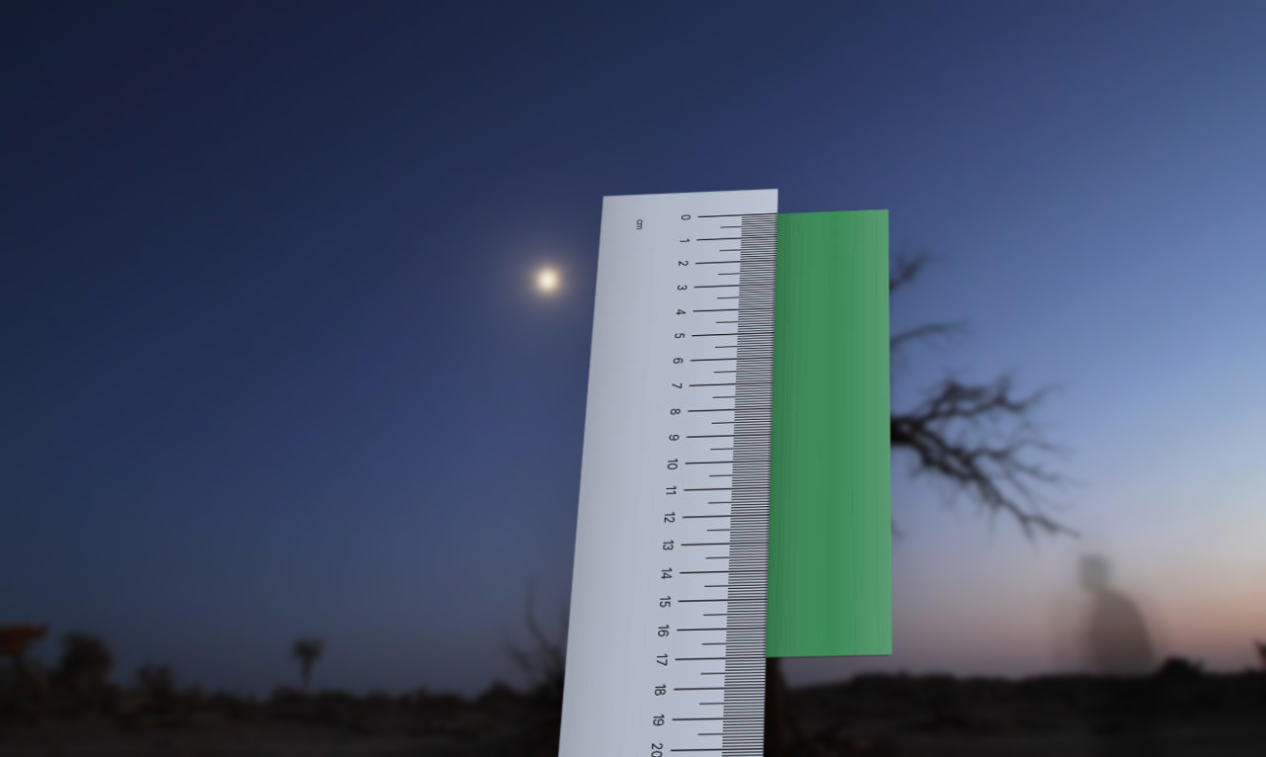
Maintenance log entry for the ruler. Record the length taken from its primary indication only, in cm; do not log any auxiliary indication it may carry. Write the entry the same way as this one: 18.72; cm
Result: 17; cm
